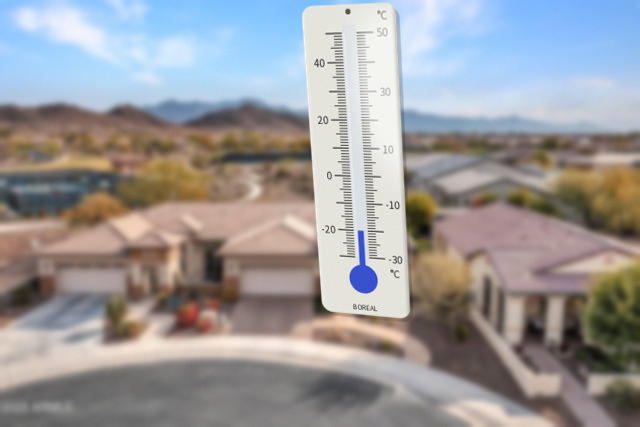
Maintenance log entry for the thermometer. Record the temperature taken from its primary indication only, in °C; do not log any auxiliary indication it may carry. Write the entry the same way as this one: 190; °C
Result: -20; °C
